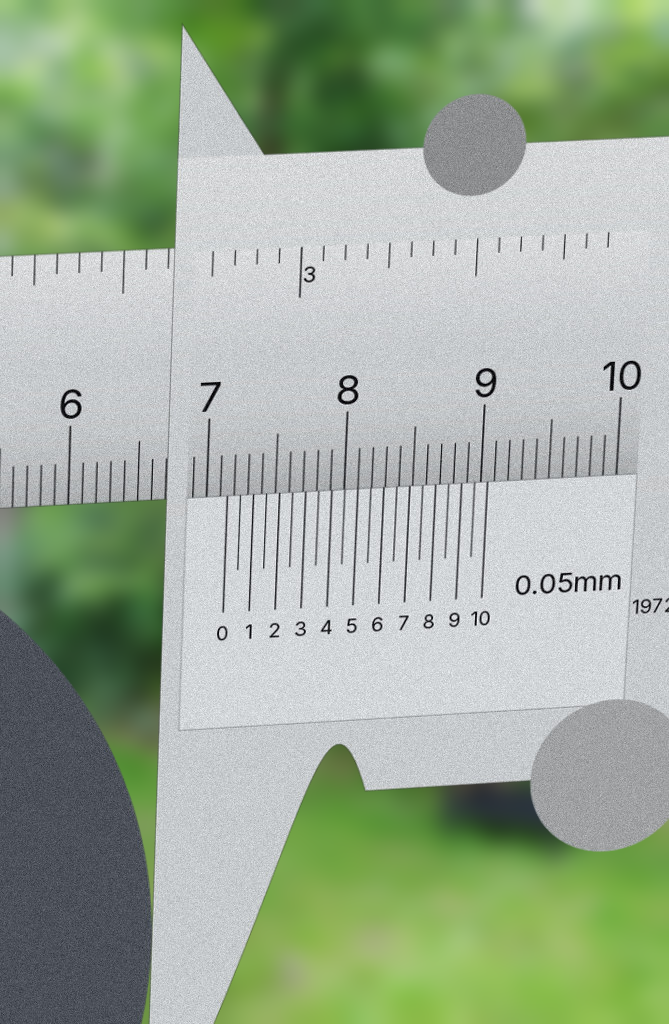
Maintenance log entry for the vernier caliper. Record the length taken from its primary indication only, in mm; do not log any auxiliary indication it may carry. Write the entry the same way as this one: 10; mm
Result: 71.5; mm
